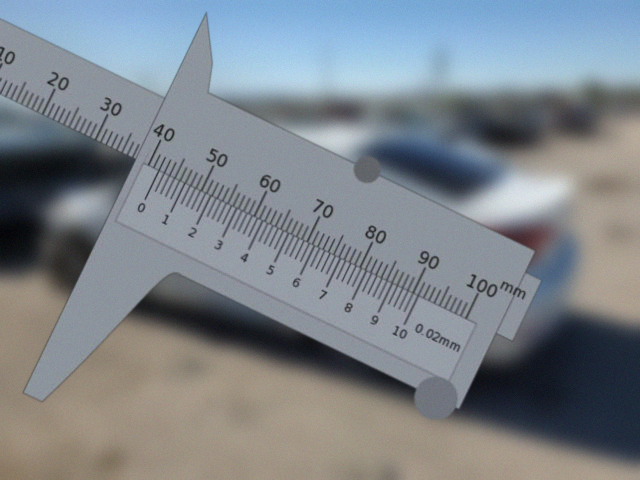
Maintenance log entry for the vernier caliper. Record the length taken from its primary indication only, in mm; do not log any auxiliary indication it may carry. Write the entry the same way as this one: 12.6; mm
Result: 42.0; mm
